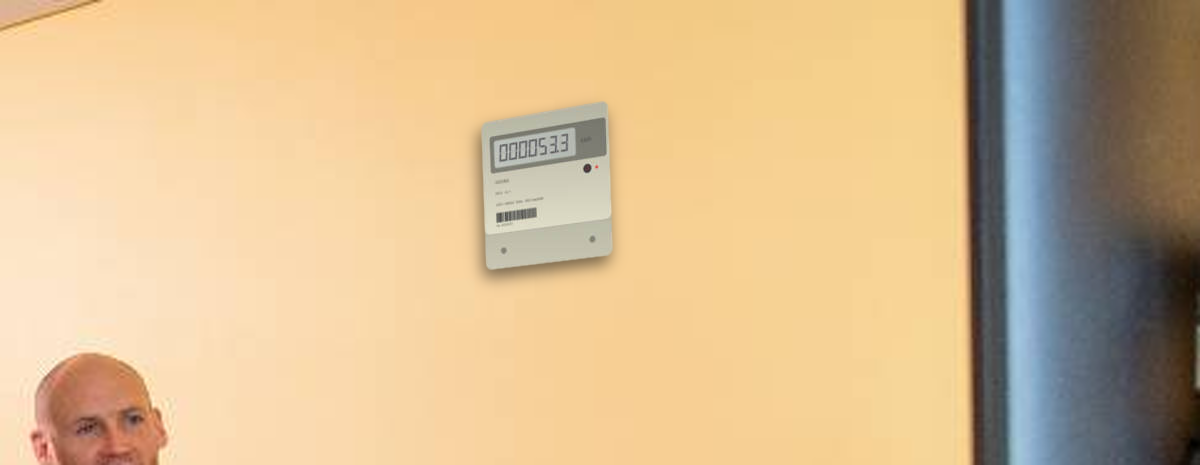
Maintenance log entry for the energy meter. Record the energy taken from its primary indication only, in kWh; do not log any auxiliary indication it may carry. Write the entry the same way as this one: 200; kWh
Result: 53.3; kWh
